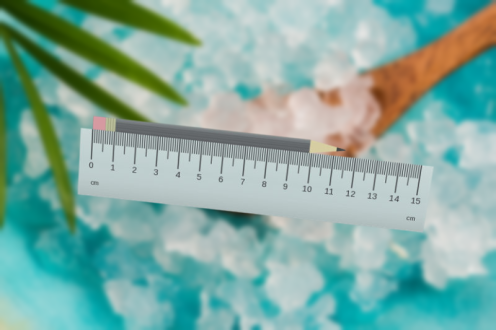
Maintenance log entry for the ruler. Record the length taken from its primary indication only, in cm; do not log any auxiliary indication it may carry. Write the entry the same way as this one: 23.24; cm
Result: 11.5; cm
